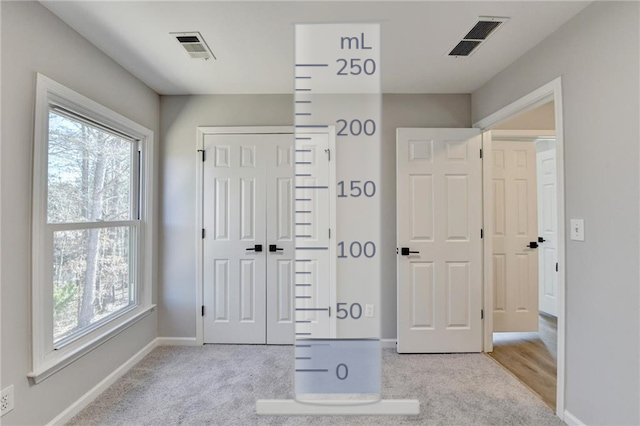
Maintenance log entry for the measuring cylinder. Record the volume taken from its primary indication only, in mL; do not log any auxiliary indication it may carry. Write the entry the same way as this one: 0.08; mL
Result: 25; mL
